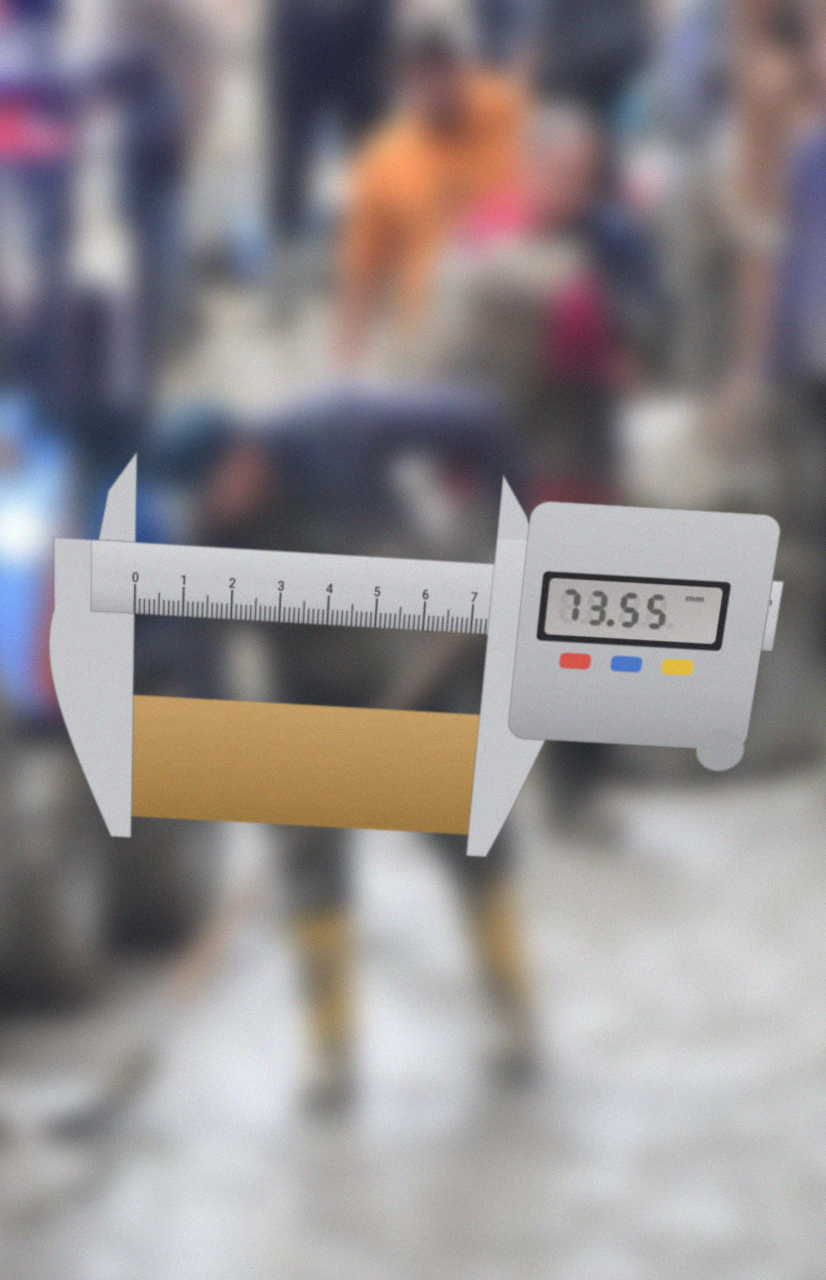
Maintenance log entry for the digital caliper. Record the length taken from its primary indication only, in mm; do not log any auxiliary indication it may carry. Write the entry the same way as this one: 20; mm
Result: 73.55; mm
